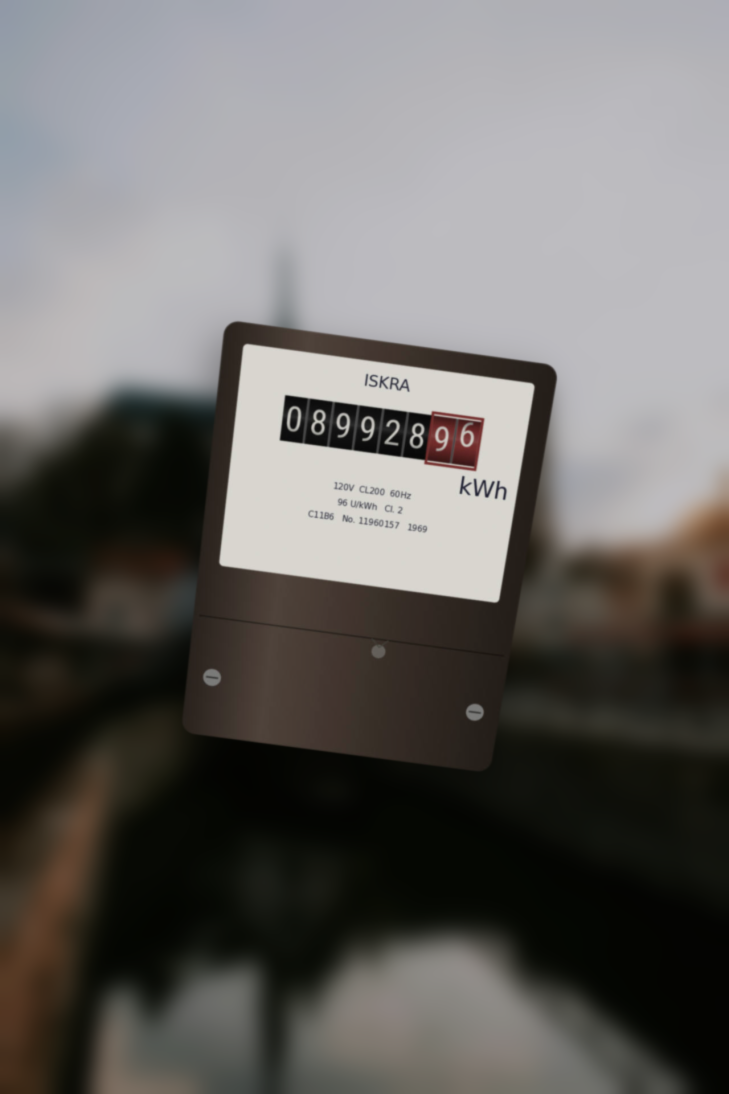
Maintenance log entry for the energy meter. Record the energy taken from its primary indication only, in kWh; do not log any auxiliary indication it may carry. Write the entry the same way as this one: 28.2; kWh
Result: 89928.96; kWh
